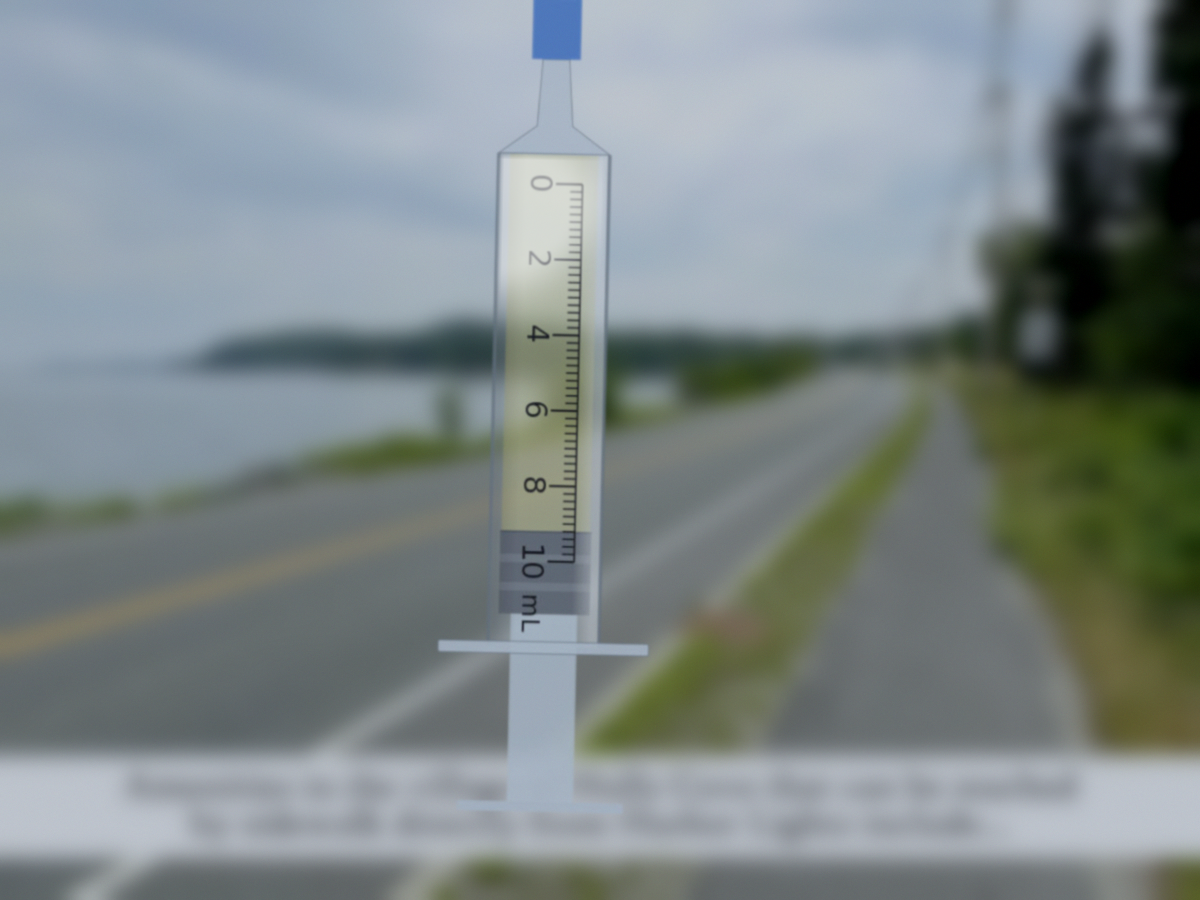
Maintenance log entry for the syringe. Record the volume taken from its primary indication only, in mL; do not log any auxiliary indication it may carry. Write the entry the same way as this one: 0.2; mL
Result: 9.2; mL
